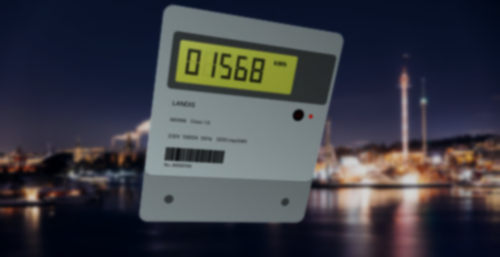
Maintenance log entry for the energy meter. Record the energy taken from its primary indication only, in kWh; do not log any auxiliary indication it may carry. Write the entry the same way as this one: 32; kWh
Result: 1568; kWh
